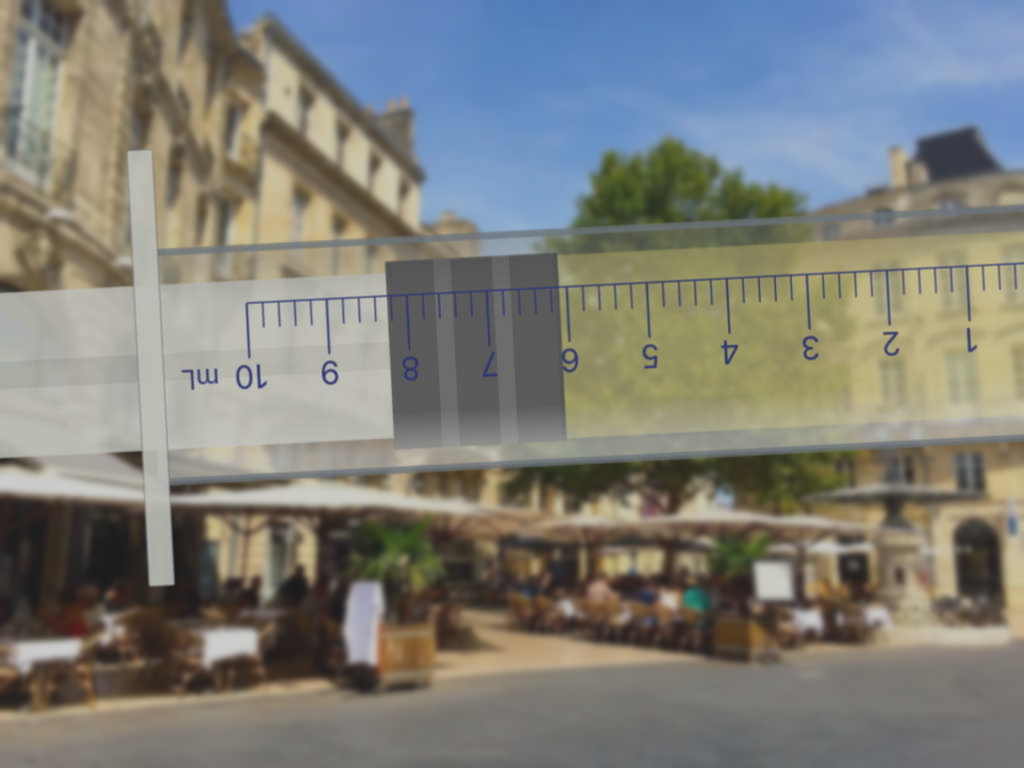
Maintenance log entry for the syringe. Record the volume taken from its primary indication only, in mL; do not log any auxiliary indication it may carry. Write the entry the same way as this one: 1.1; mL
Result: 6.1; mL
